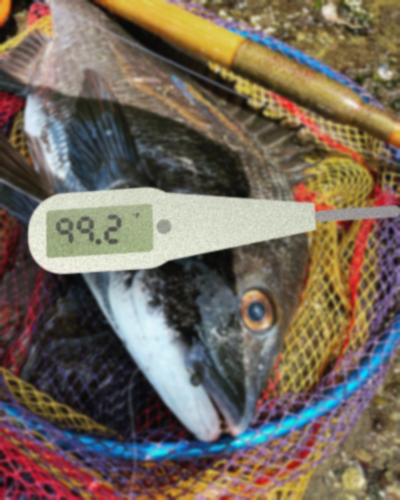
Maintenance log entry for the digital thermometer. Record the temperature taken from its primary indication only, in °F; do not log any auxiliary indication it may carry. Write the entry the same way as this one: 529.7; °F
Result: 99.2; °F
